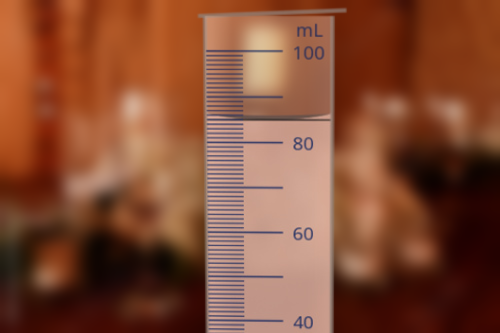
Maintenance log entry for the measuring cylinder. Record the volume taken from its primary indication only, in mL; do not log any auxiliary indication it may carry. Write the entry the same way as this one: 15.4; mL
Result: 85; mL
